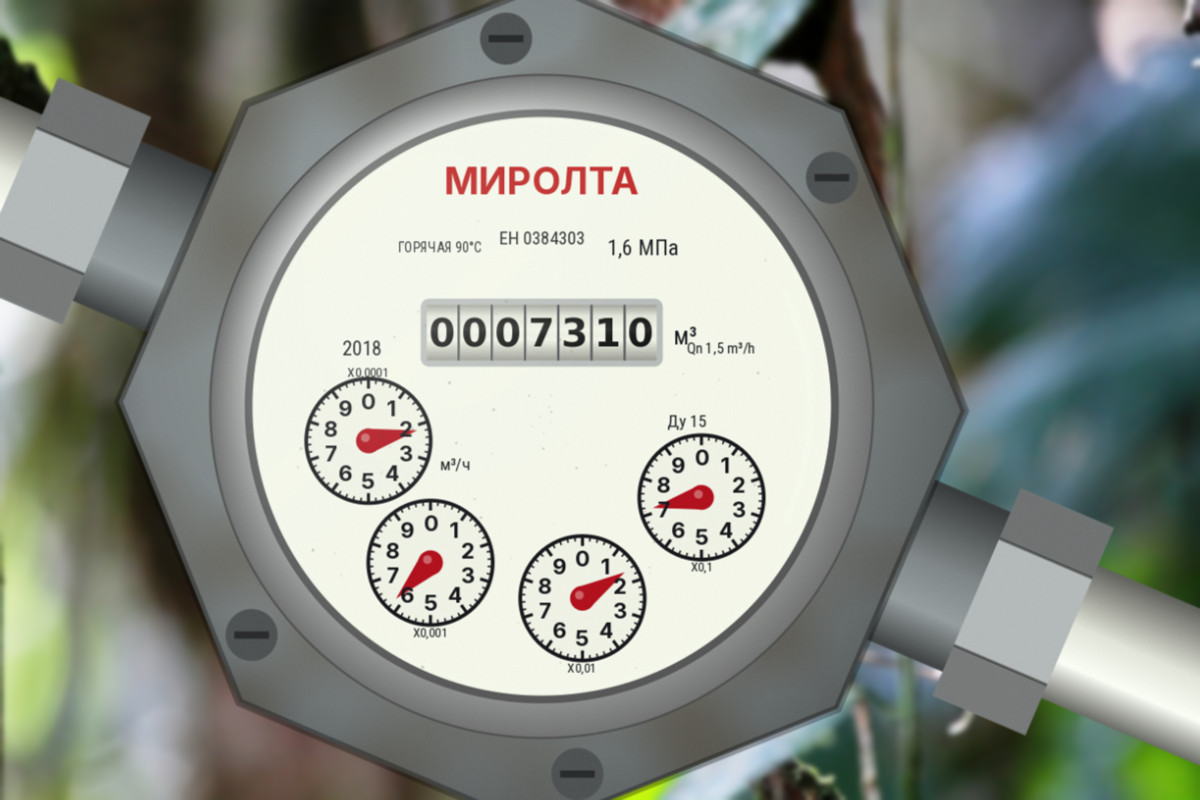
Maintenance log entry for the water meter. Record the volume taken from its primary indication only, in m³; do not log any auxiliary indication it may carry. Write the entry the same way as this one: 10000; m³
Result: 7310.7162; m³
